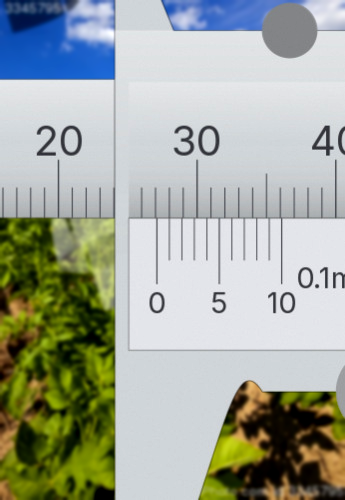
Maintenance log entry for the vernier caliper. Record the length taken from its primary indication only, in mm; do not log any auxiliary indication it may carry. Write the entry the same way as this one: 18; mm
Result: 27.1; mm
